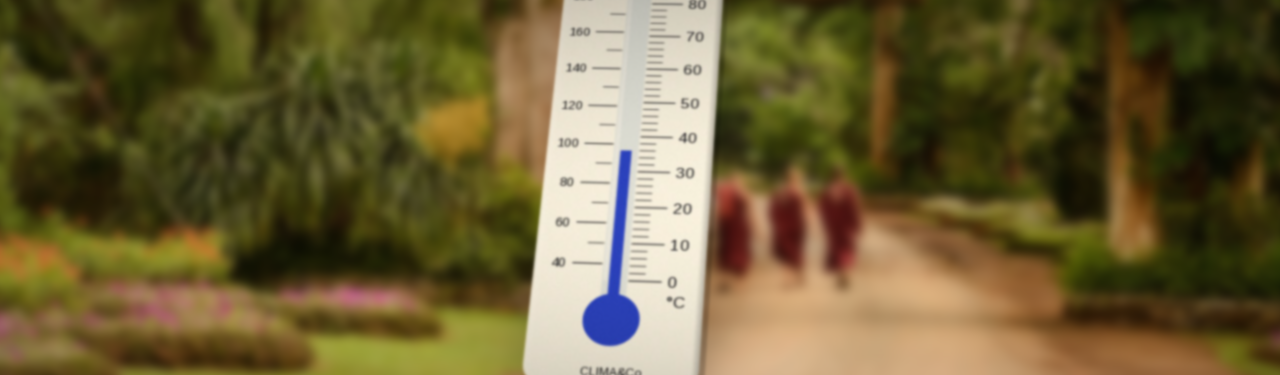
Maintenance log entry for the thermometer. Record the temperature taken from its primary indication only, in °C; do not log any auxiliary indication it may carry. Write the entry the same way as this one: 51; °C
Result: 36; °C
